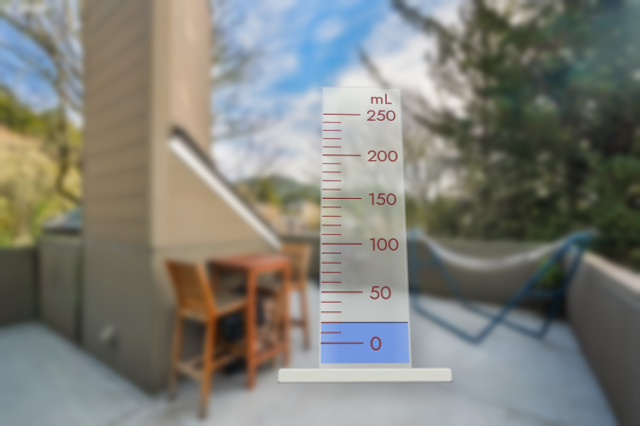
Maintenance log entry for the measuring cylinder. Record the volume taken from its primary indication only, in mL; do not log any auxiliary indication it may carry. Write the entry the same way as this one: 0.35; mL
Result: 20; mL
